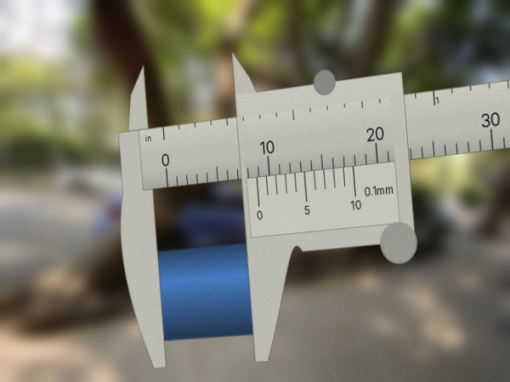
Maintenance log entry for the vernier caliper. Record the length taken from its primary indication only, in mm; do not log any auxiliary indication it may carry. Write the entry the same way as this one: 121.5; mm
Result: 8.8; mm
